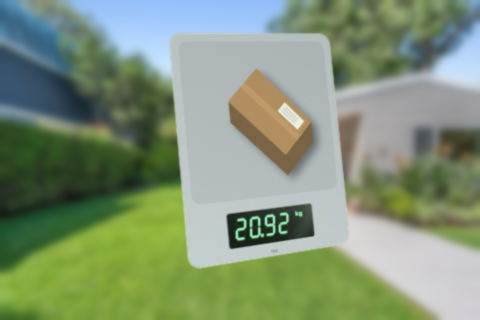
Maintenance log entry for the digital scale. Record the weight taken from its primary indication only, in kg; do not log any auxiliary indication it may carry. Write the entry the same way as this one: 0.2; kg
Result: 20.92; kg
